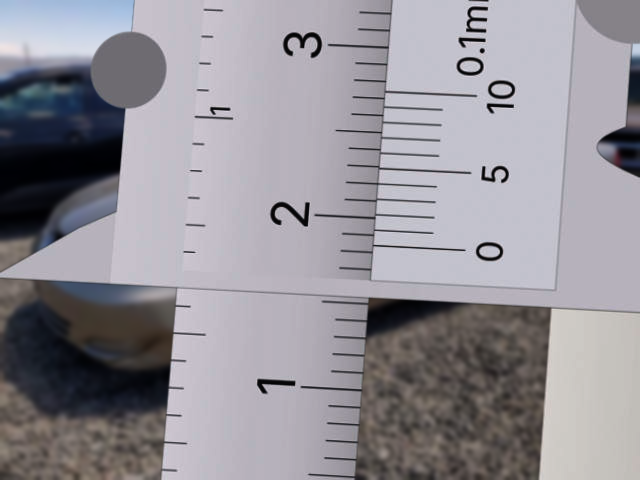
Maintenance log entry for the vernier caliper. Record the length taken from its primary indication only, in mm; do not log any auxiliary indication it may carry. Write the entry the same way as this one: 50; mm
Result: 18.4; mm
